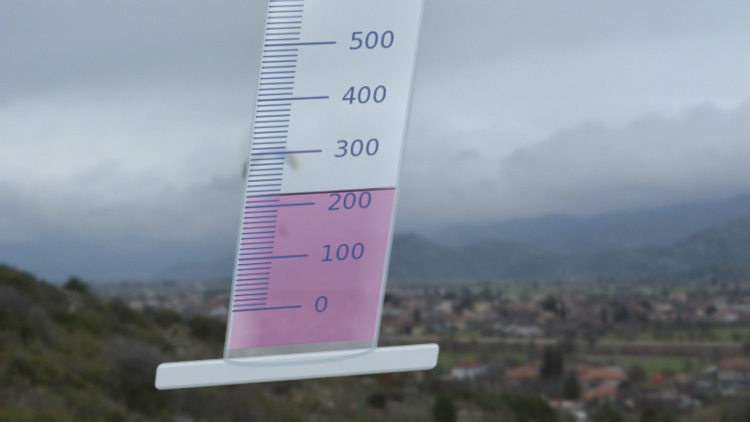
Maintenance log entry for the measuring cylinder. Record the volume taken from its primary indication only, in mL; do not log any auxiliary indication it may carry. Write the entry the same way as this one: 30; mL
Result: 220; mL
